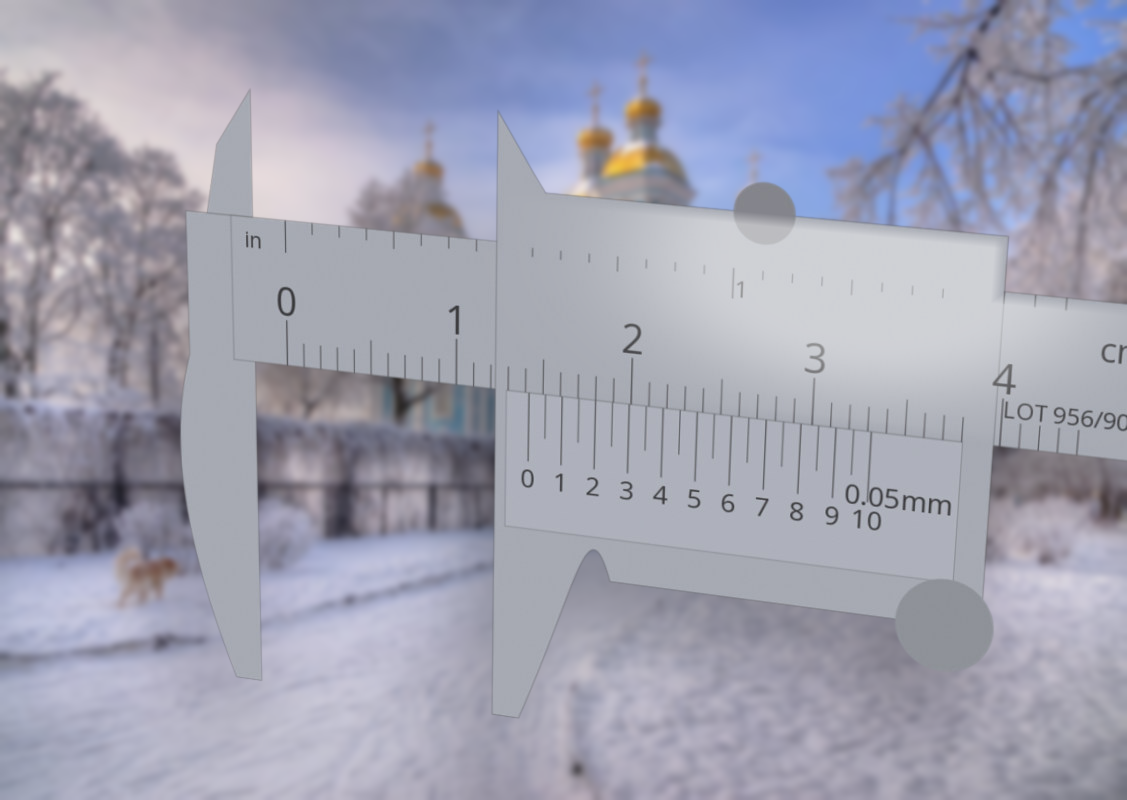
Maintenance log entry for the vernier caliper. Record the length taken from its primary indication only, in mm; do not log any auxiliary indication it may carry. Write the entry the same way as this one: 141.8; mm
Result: 14.2; mm
